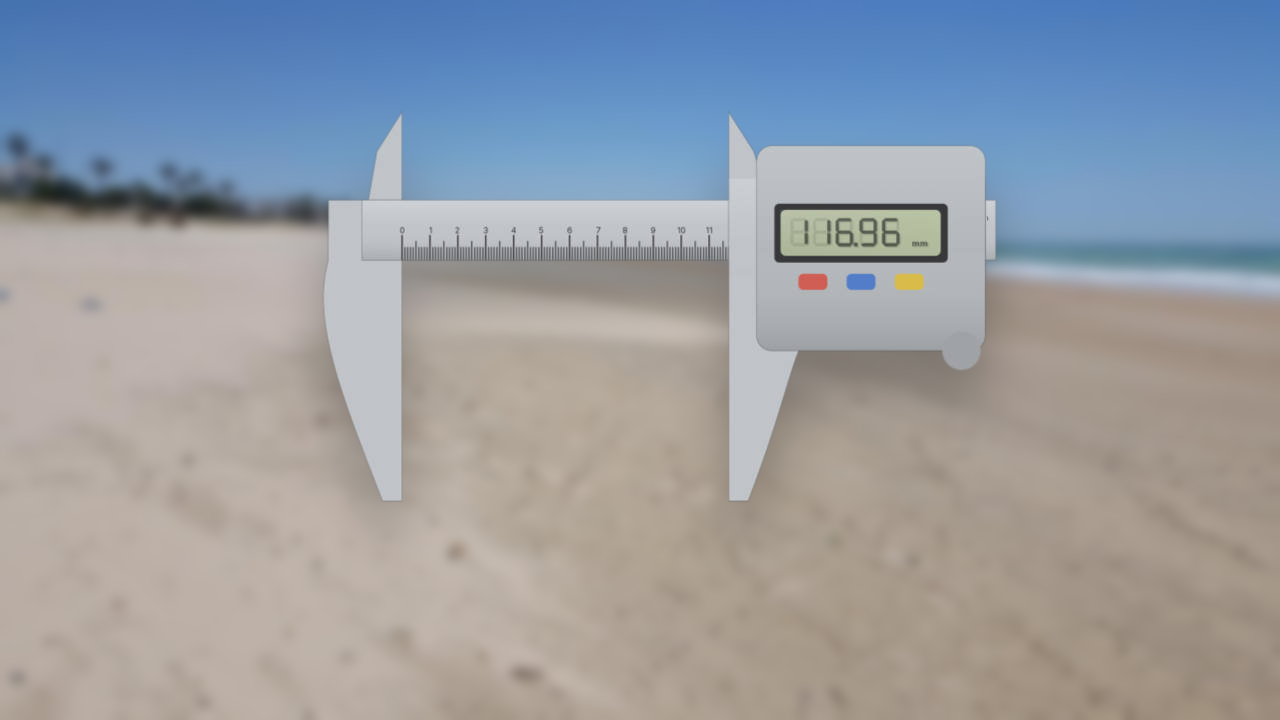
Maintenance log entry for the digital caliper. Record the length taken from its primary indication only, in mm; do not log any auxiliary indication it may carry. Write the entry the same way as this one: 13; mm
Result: 116.96; mm
